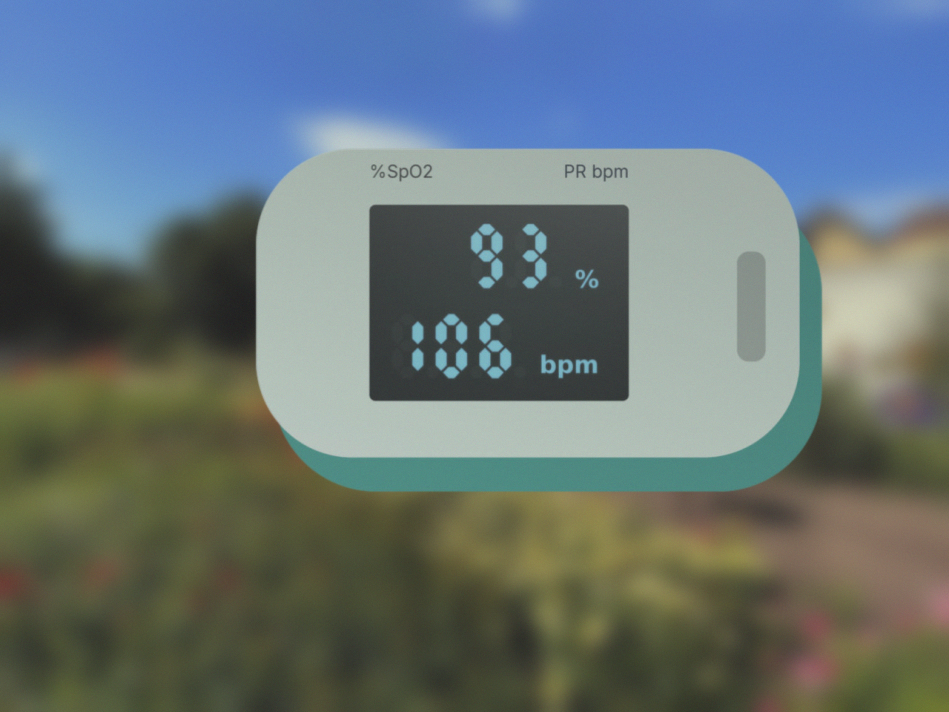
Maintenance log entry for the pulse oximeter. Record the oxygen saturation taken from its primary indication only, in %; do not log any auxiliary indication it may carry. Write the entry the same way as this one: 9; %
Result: 93; %
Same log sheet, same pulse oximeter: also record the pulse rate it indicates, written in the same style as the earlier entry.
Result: 106; bpm
